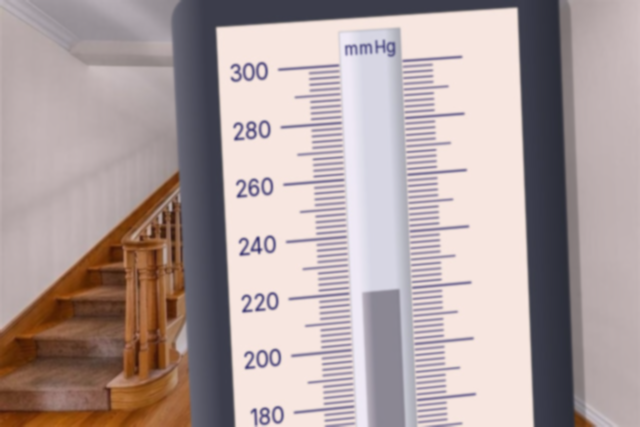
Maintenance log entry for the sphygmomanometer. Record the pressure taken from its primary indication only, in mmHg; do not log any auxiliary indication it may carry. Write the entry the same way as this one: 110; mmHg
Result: 220; mmHg
